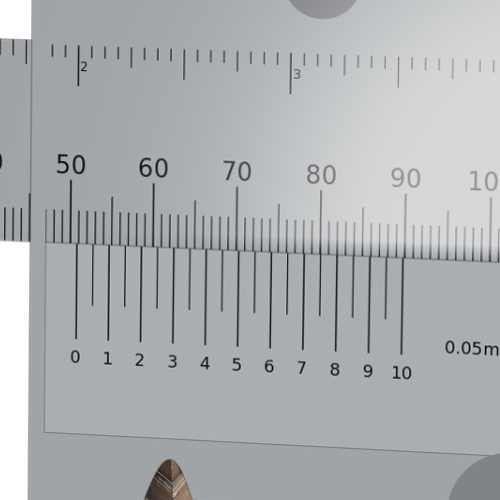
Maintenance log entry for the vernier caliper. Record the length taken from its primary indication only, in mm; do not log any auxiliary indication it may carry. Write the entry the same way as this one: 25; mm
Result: 50.8; mm
